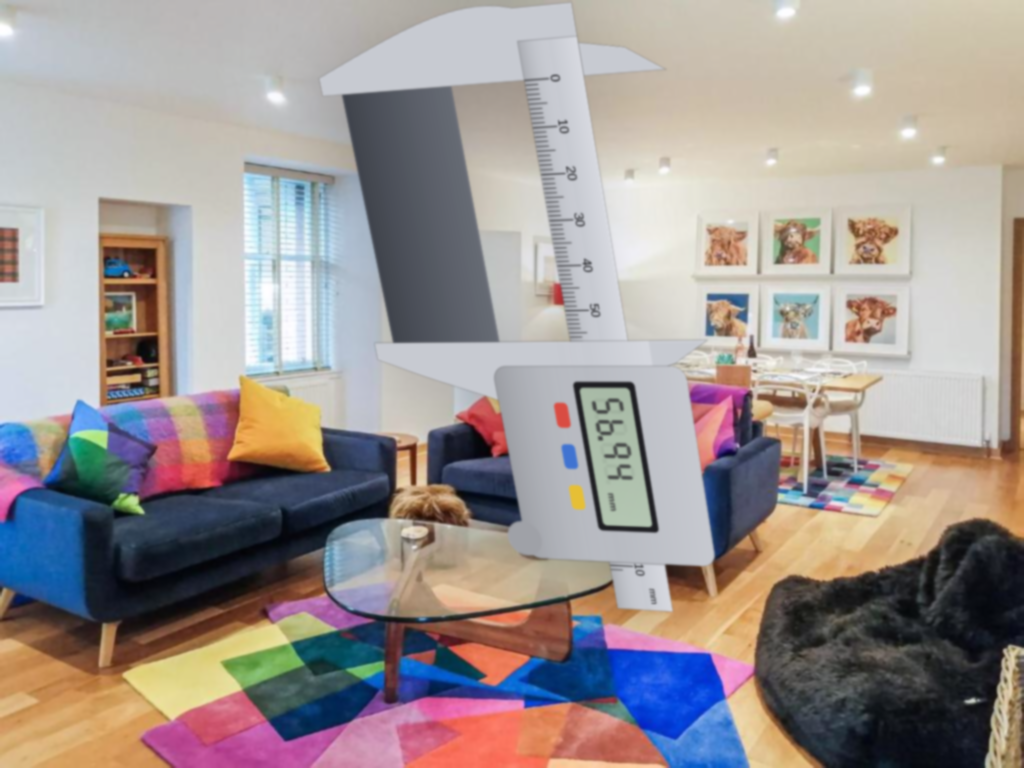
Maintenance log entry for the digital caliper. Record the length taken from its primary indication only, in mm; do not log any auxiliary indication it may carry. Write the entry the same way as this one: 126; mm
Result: 56.94; mm
